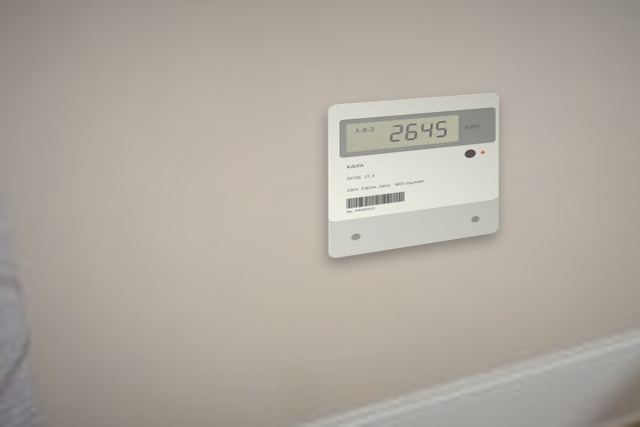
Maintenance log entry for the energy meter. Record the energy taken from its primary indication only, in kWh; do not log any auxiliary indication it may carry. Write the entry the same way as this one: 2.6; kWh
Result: 2645; kWh
